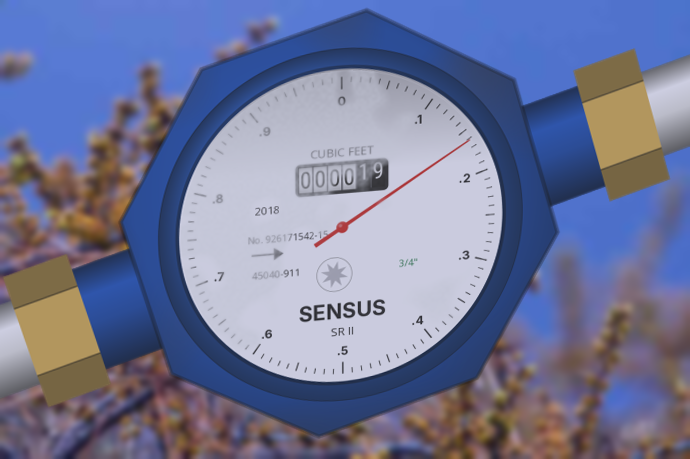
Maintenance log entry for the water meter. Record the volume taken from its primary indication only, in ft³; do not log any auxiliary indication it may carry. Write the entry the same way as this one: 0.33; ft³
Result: 19.16; ft³
